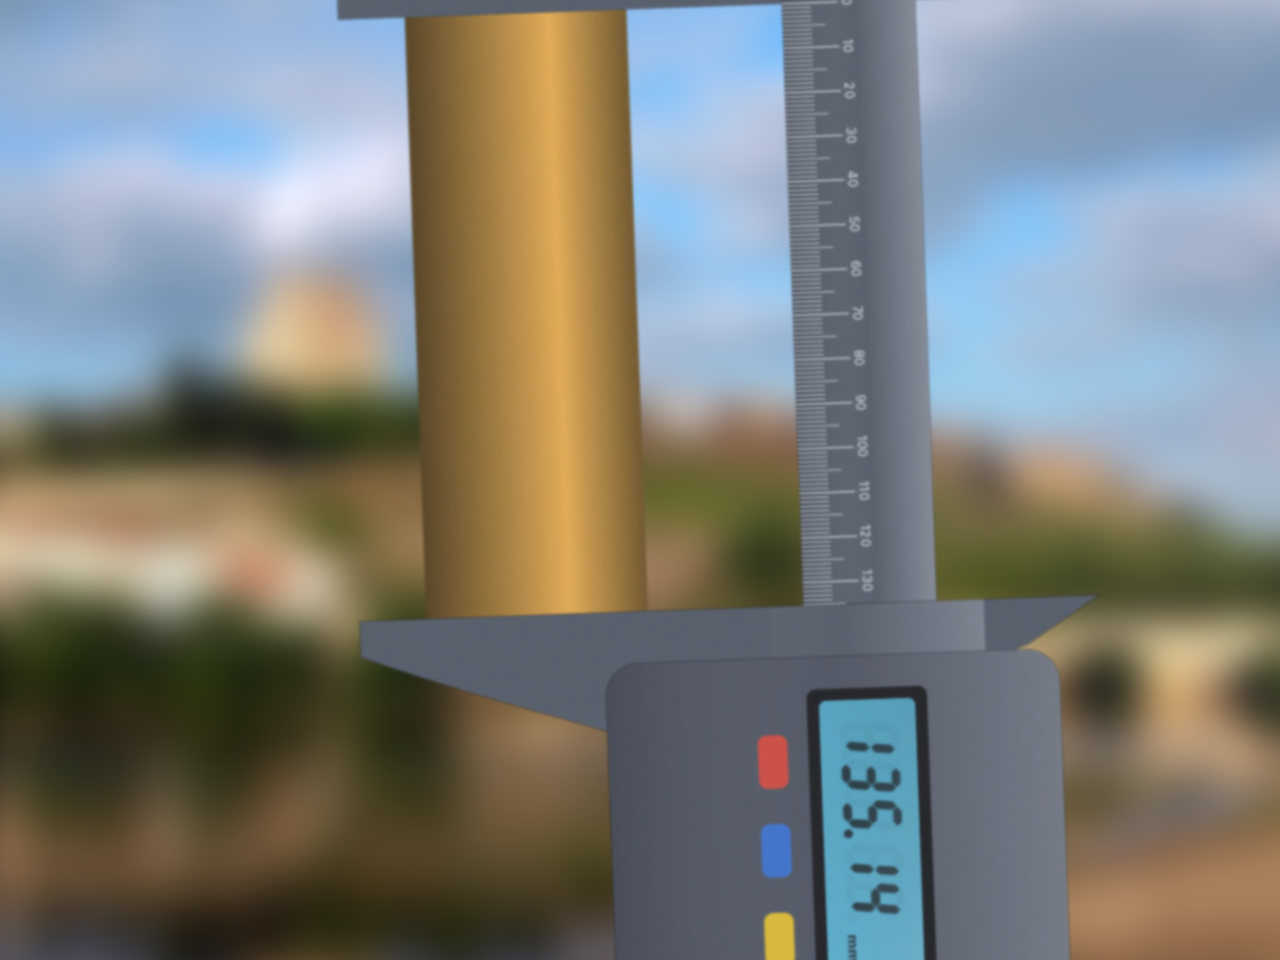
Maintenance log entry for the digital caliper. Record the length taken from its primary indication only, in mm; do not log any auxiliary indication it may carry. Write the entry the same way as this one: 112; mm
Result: 135.14; mm
